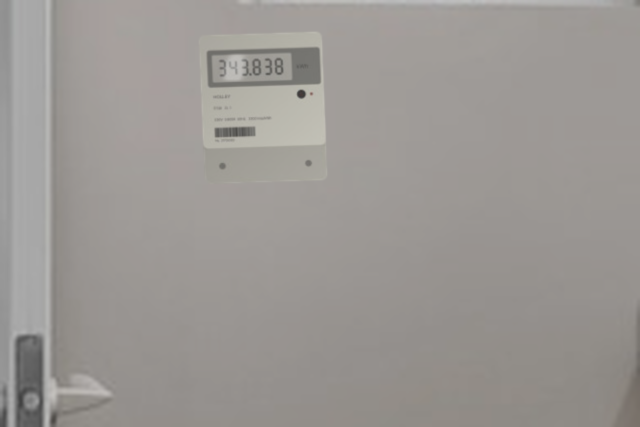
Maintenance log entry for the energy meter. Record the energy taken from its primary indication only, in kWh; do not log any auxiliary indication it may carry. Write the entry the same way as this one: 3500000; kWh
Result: 343.838; kWh
